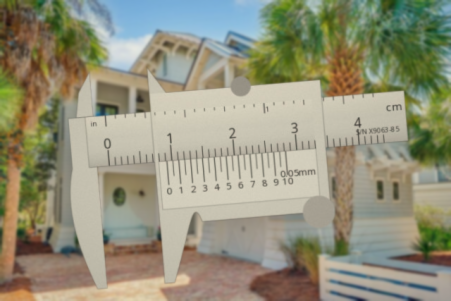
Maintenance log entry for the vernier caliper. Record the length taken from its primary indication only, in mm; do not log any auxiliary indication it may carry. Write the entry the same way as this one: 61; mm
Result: 9.2; mm
